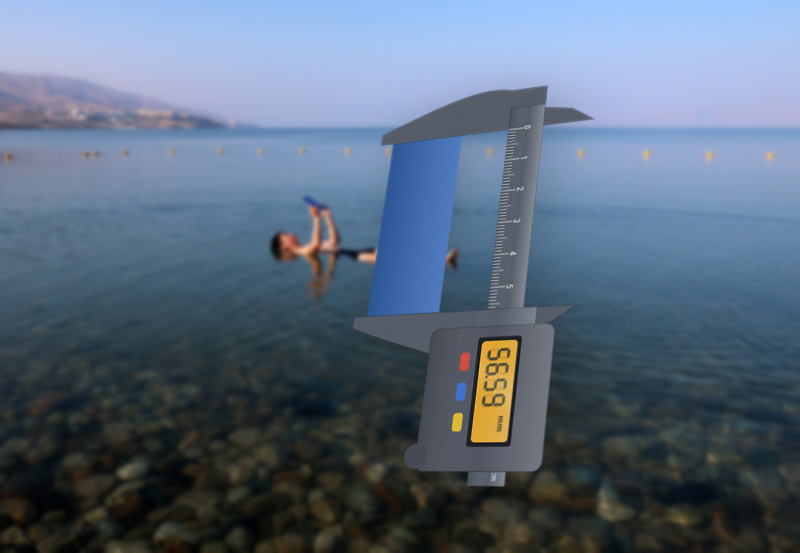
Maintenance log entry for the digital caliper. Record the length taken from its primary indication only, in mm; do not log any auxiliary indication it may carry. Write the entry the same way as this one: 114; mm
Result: 56.59; mm
